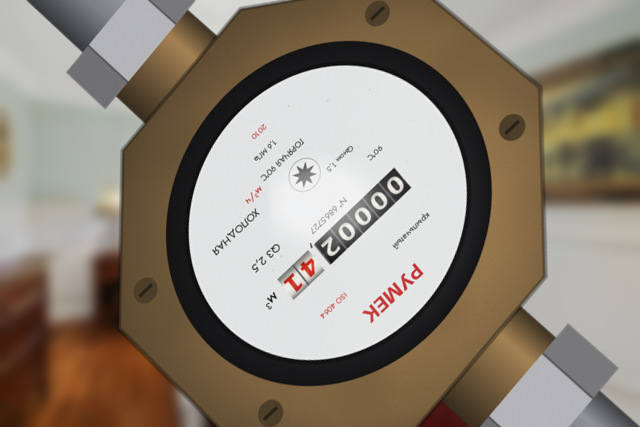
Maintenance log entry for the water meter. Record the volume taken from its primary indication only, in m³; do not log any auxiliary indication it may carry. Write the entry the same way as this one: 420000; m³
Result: 2.41; m³
